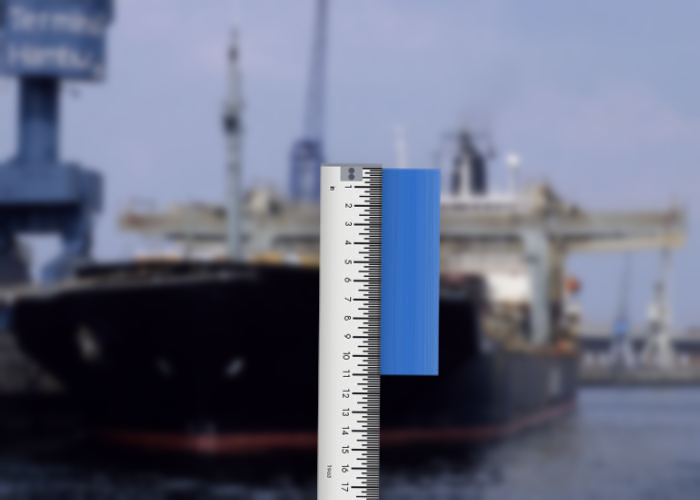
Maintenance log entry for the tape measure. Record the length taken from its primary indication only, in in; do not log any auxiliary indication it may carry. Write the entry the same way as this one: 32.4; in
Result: 11; in
